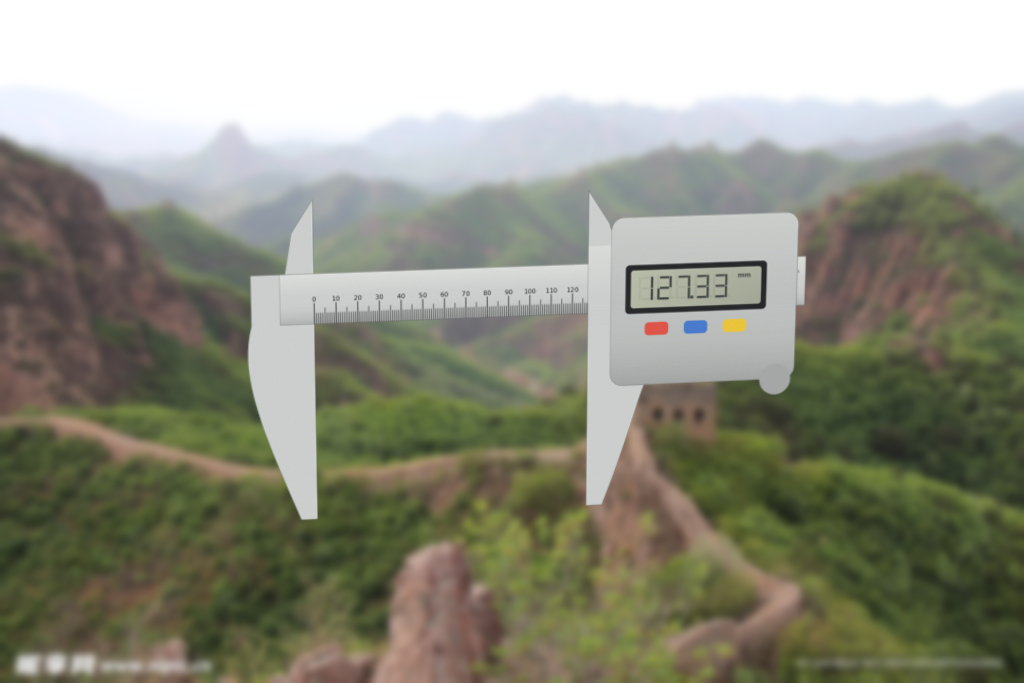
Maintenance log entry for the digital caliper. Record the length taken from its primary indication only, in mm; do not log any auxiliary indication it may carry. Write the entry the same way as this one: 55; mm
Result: 127.33; mm
